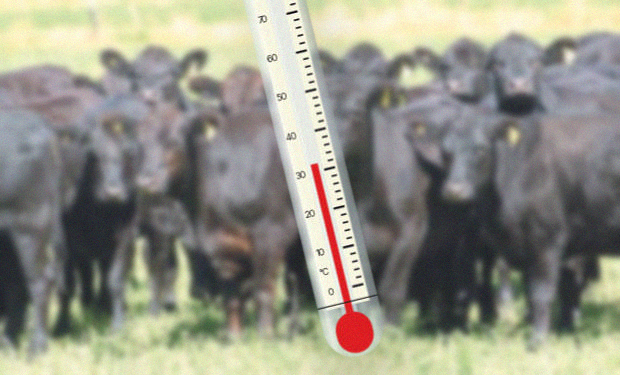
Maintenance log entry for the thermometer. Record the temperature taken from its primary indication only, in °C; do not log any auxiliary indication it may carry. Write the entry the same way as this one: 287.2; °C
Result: 32; °C
